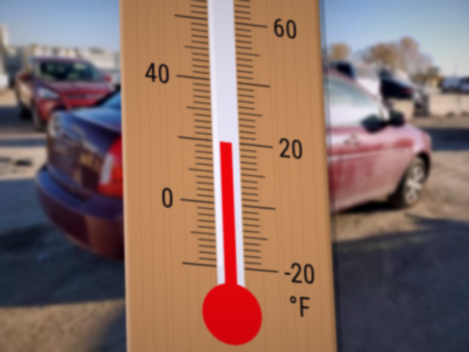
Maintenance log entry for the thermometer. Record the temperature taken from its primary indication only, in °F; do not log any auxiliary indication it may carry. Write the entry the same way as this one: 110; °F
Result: 20; °F
